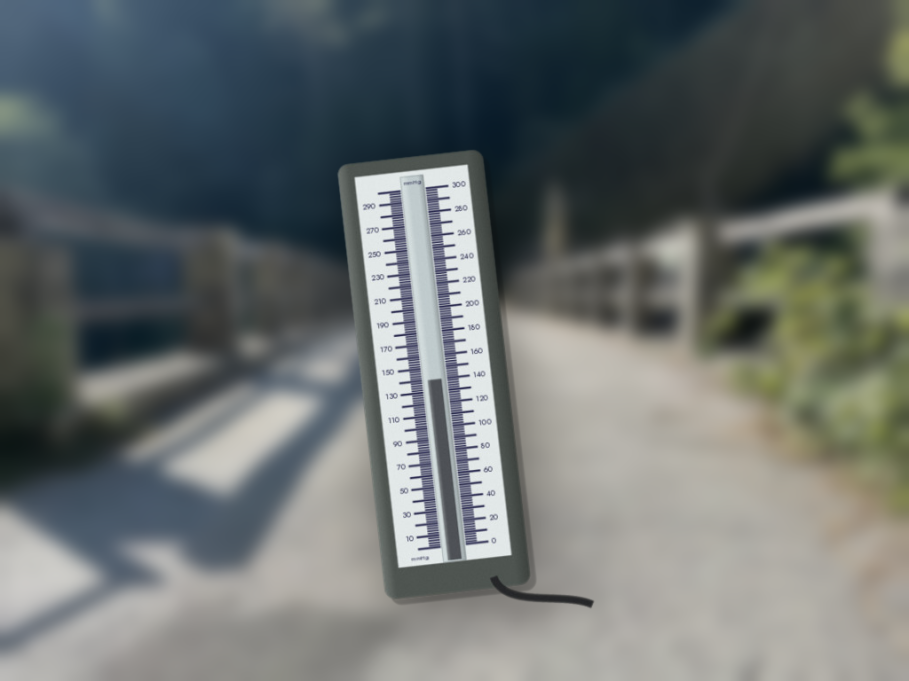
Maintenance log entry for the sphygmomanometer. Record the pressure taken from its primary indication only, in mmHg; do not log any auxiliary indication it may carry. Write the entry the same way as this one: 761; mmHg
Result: 140; mmHg
